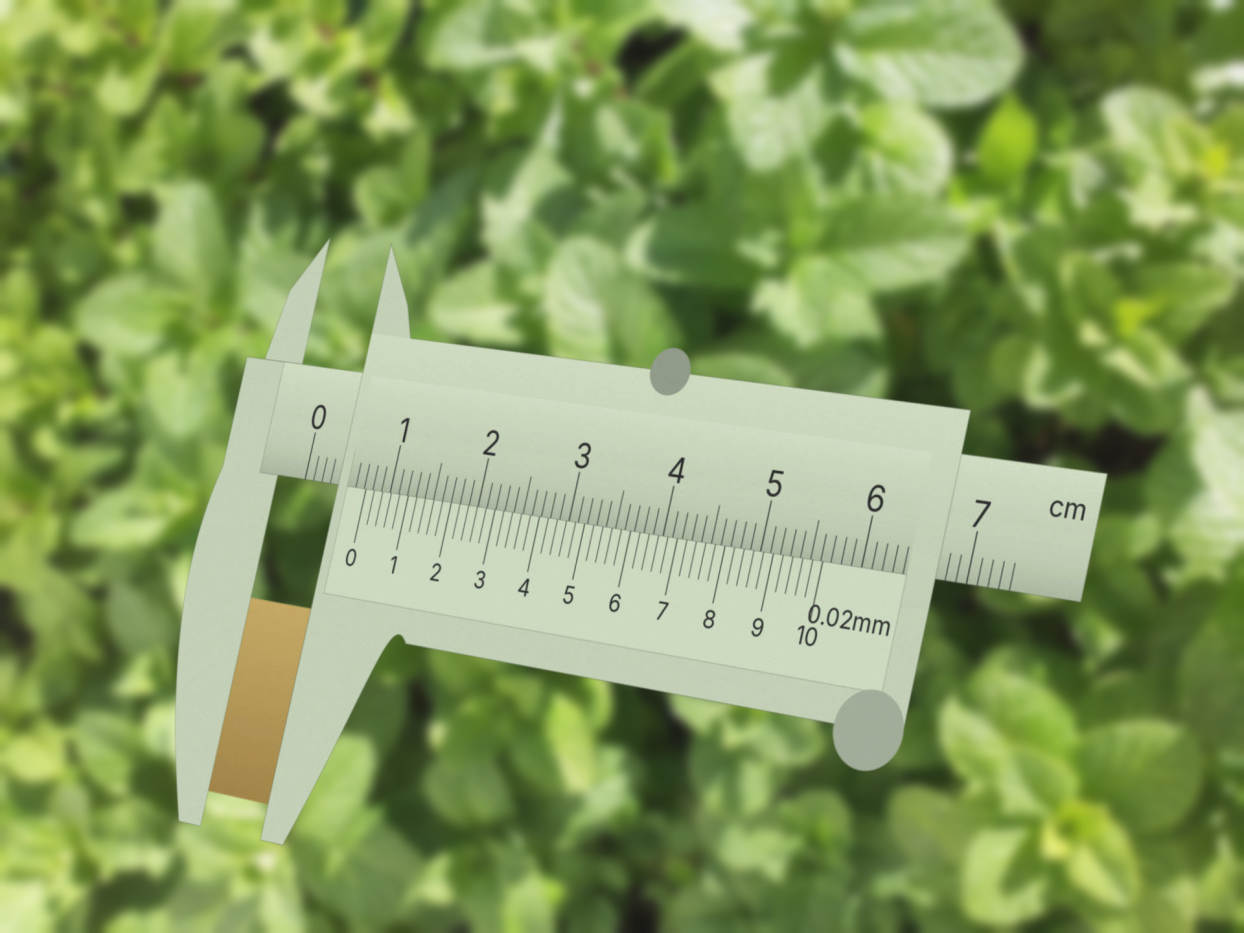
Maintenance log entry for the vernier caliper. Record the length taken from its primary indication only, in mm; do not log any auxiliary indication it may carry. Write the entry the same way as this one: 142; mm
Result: 7.2; mm
